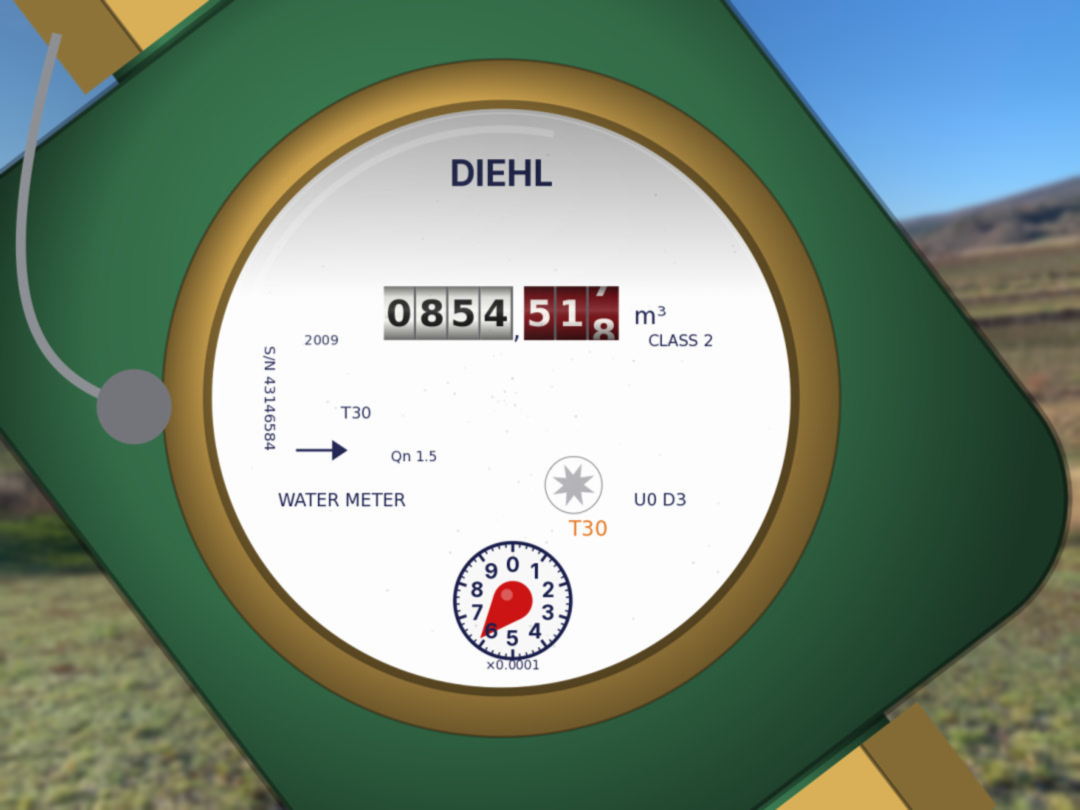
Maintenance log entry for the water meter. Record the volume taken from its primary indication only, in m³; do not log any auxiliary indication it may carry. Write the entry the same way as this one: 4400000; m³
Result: 854.5176; m³
